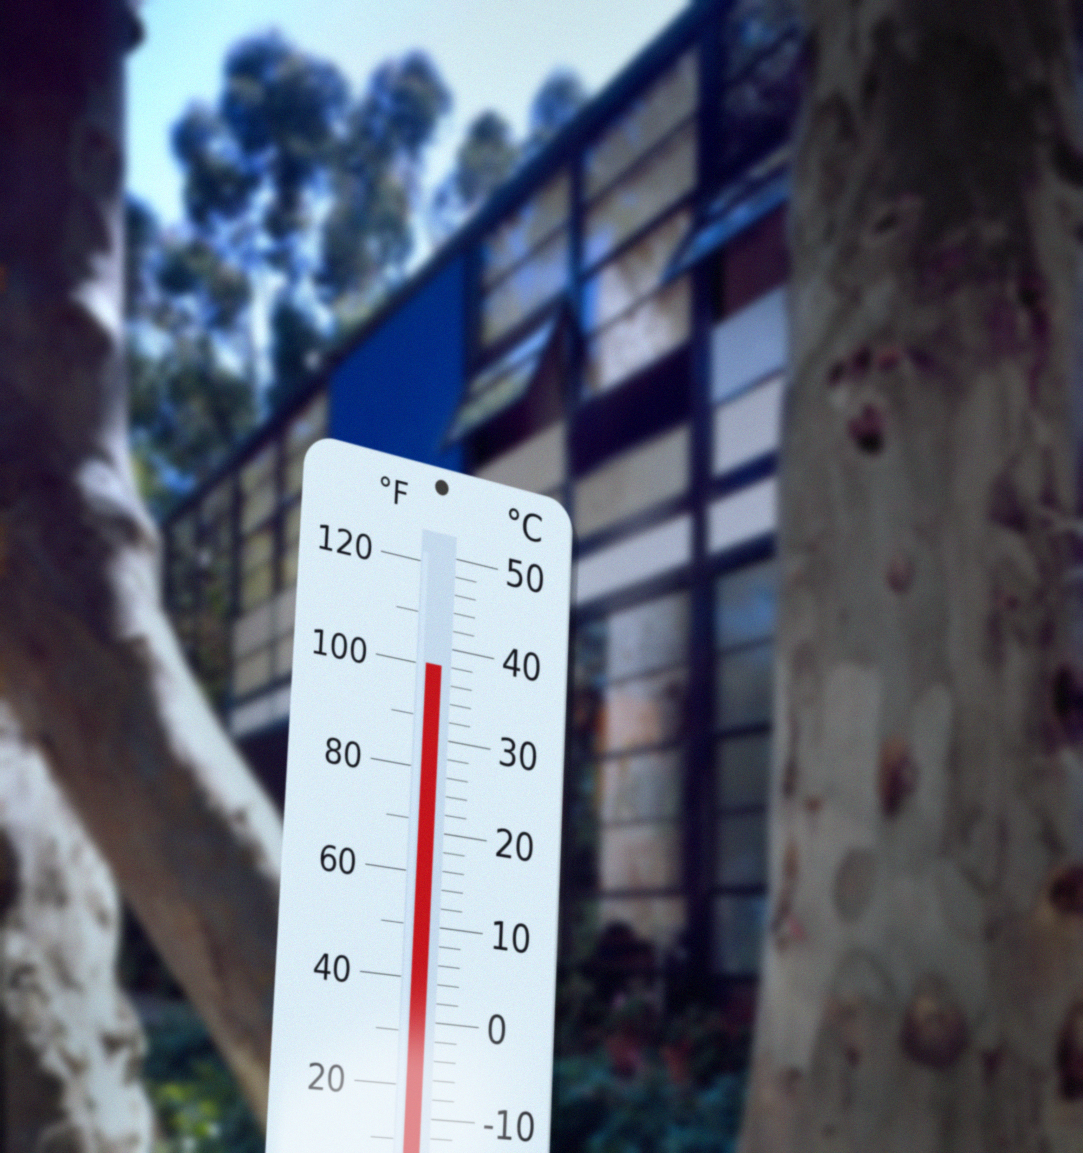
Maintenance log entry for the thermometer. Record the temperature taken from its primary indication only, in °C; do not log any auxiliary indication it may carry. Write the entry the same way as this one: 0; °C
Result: 38; °C
